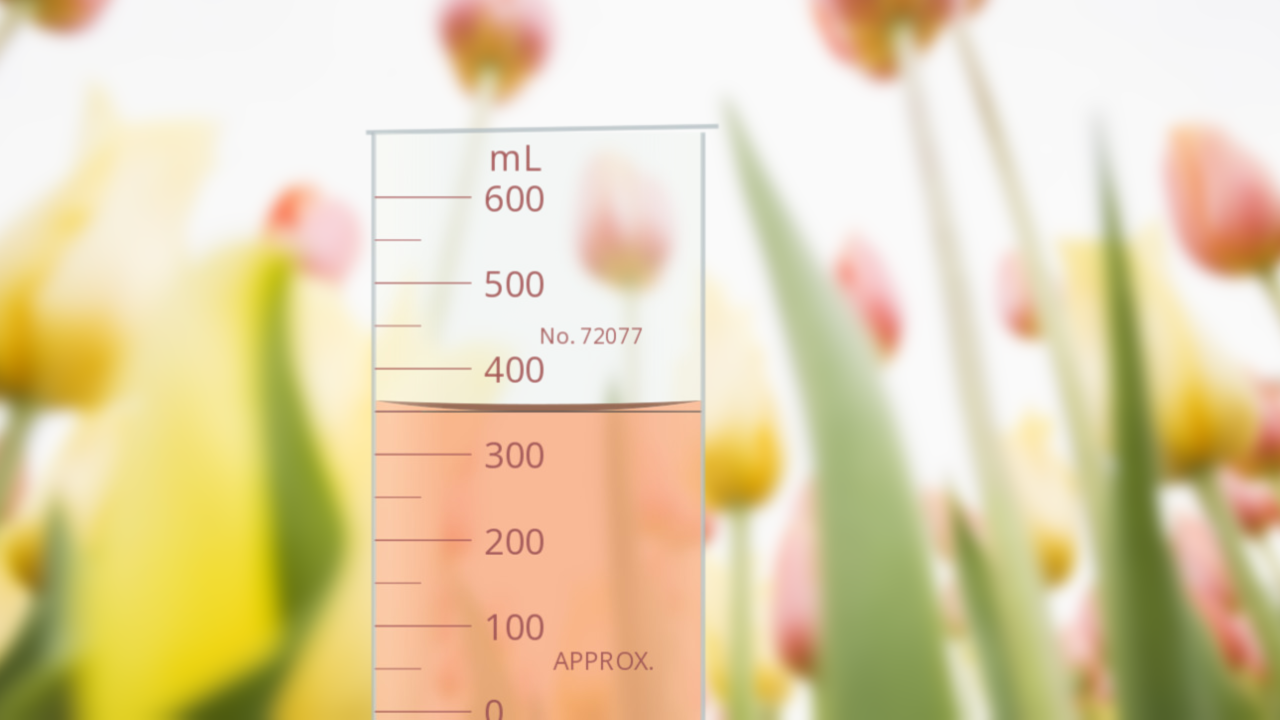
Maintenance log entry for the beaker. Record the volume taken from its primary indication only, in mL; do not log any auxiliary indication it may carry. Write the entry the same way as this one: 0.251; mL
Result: 350; mL
